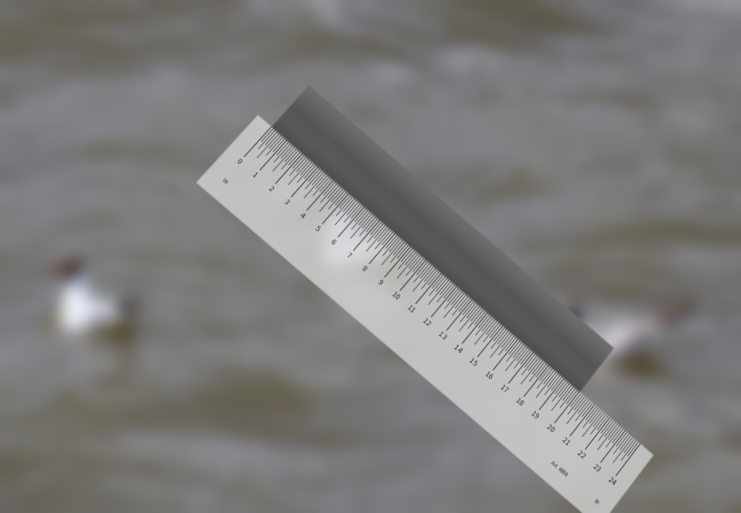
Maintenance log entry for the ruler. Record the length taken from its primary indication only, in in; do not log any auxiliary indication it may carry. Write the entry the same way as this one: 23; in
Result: 20; in
